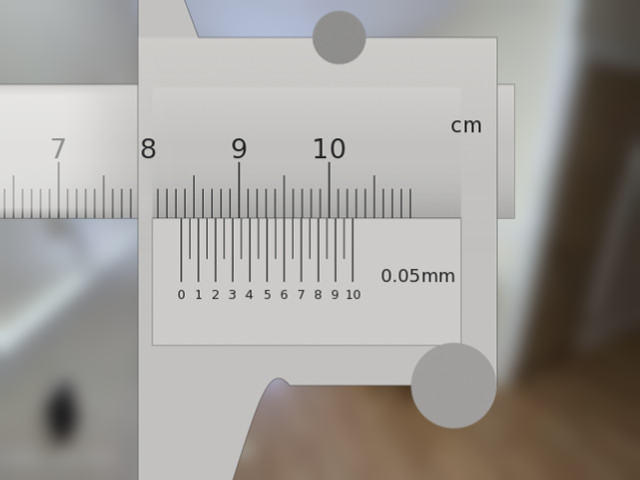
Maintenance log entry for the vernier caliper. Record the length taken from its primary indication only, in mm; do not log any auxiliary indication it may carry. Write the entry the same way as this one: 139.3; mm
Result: 83.6; mm
